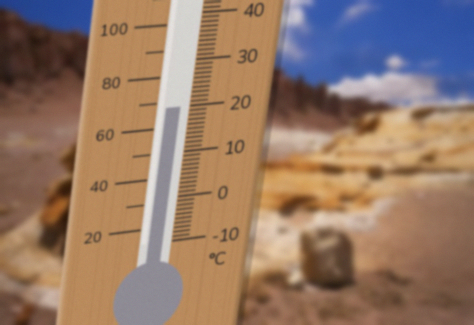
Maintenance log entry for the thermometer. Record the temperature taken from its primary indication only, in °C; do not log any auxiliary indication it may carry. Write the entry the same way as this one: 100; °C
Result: 20; °C
